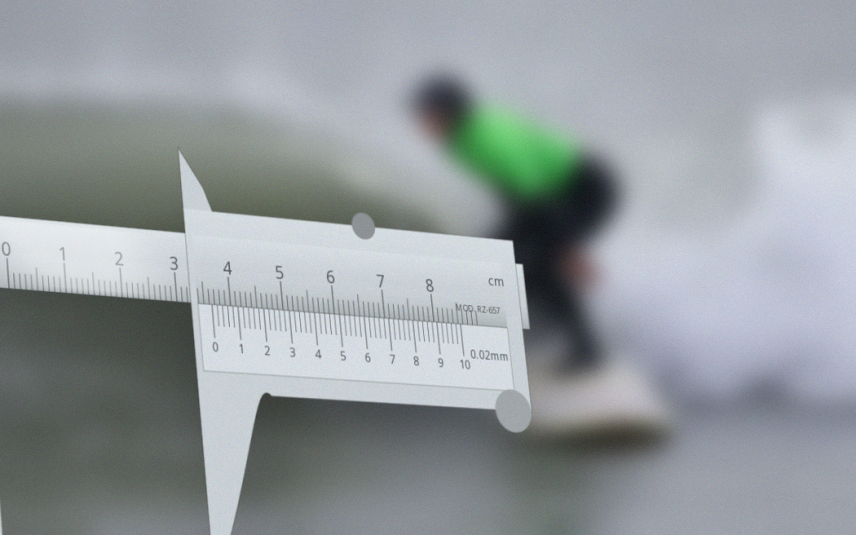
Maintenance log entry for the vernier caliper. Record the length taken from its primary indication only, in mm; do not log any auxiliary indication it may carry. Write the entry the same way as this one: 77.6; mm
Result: 36.5; mm
